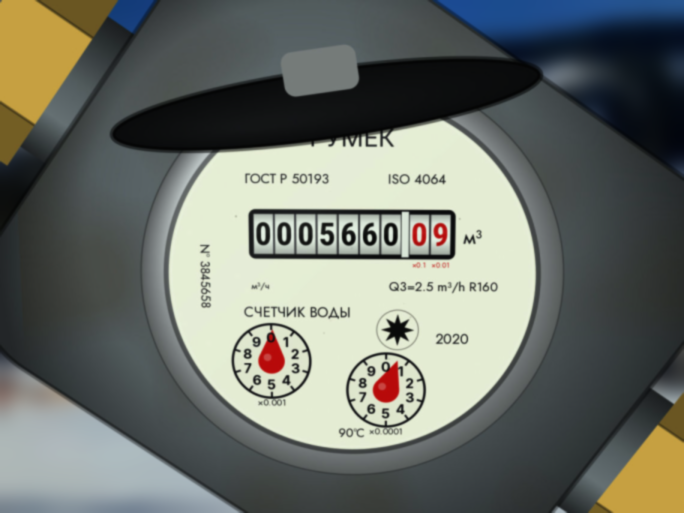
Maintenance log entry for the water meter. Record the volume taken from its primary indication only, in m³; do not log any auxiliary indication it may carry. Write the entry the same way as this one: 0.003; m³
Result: 5660.0900; m³
